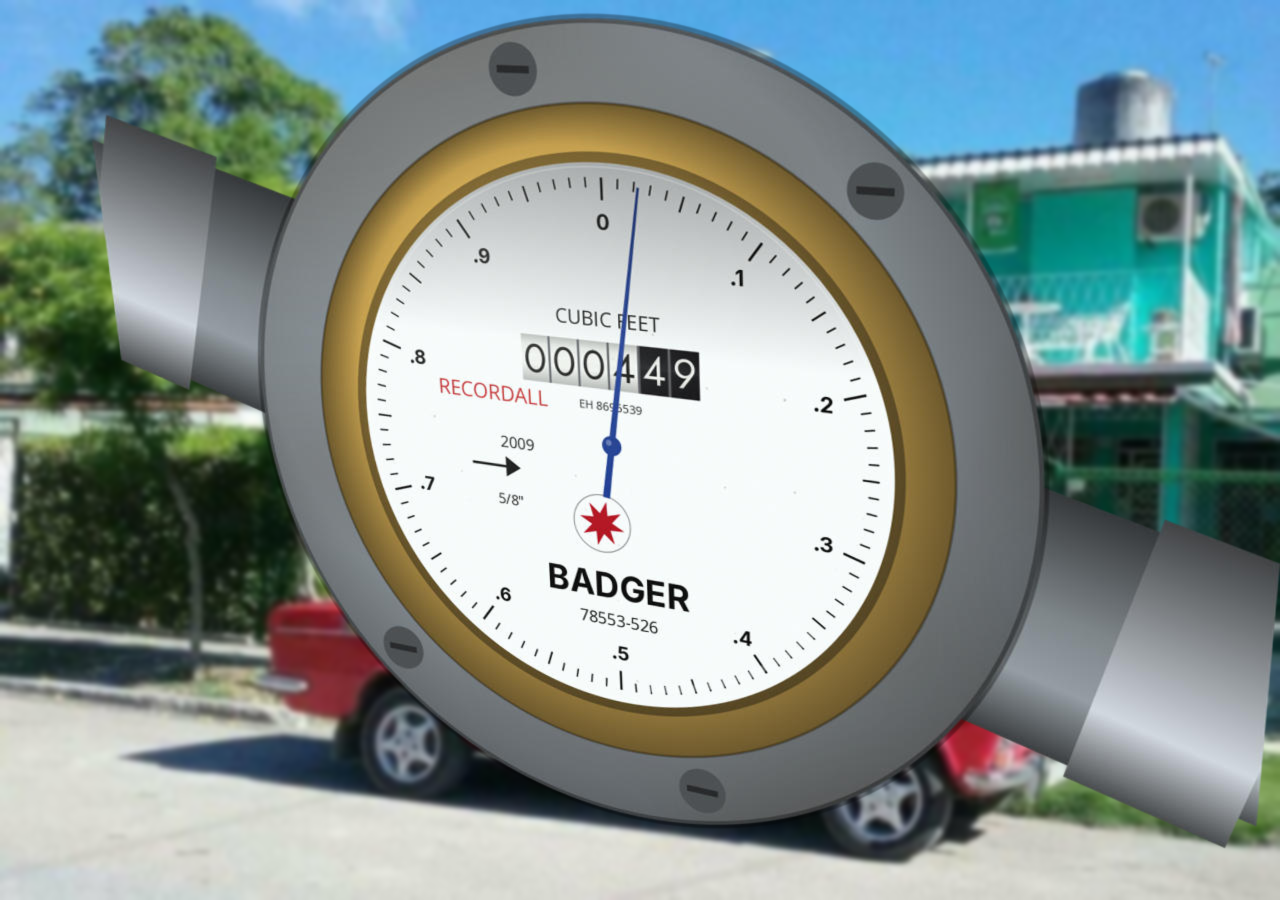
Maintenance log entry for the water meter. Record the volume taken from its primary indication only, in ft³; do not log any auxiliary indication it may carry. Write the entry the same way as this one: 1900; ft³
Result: 449.02; ft³
